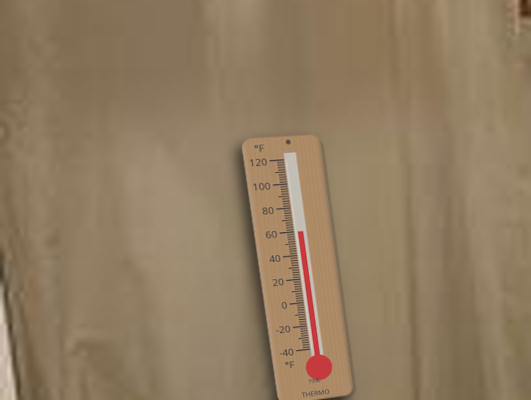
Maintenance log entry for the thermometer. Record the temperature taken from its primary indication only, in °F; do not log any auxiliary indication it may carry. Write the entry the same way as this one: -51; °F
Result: 60; °F
